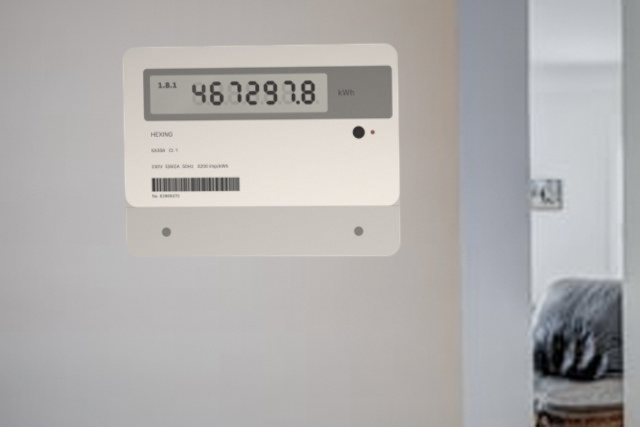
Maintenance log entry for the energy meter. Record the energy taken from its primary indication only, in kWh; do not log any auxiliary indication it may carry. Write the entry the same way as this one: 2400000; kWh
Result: 467297.8; kWh
